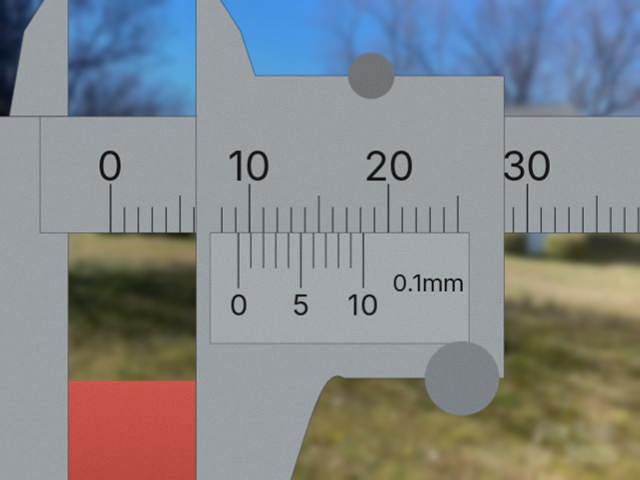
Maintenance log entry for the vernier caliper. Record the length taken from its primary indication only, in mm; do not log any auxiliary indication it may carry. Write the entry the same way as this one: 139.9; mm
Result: 9.2; mm
